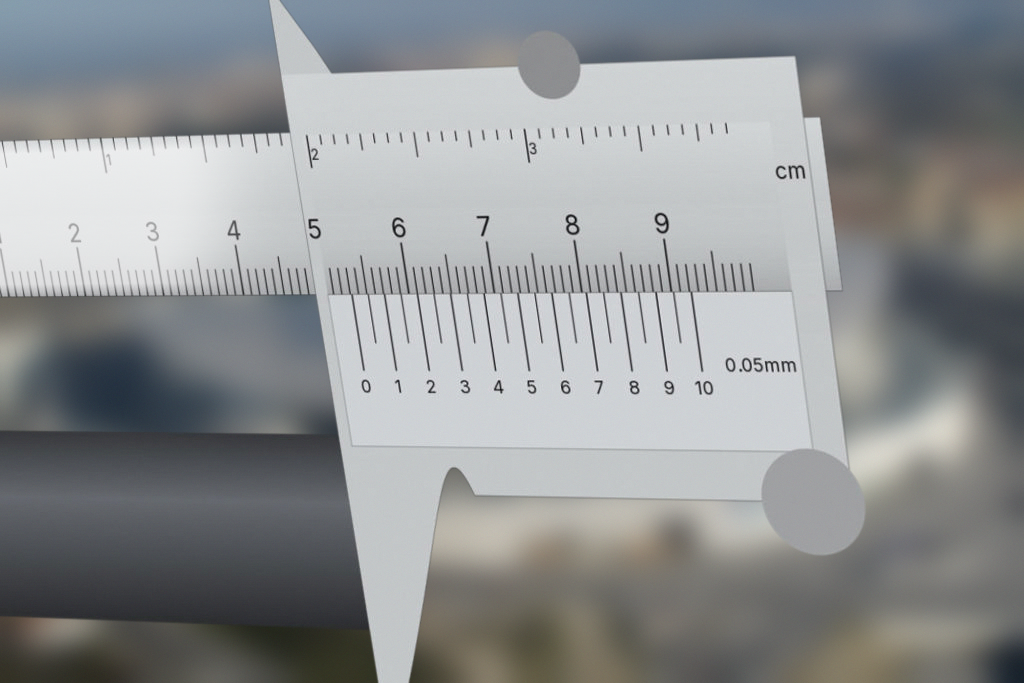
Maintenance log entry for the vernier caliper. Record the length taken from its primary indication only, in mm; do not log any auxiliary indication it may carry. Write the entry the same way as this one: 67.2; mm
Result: 53.2; mm
